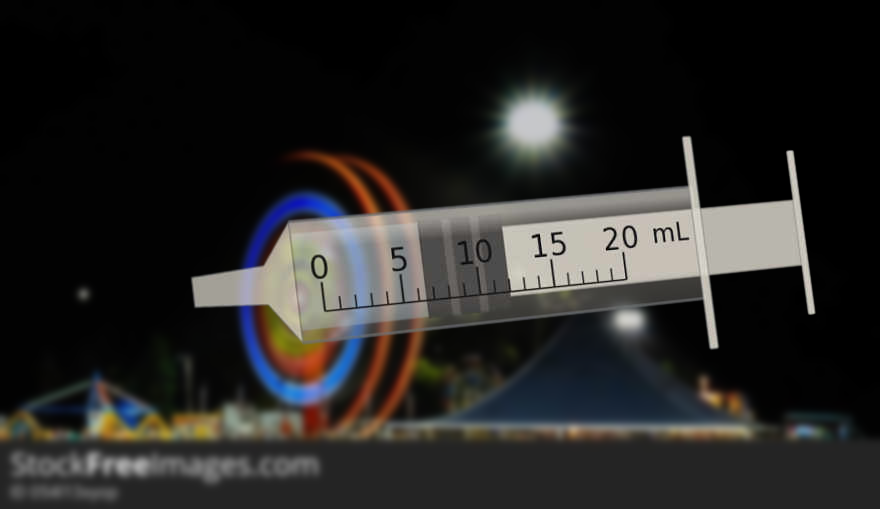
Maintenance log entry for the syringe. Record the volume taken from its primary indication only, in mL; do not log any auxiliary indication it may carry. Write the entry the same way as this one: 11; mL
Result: 6.5; mL
